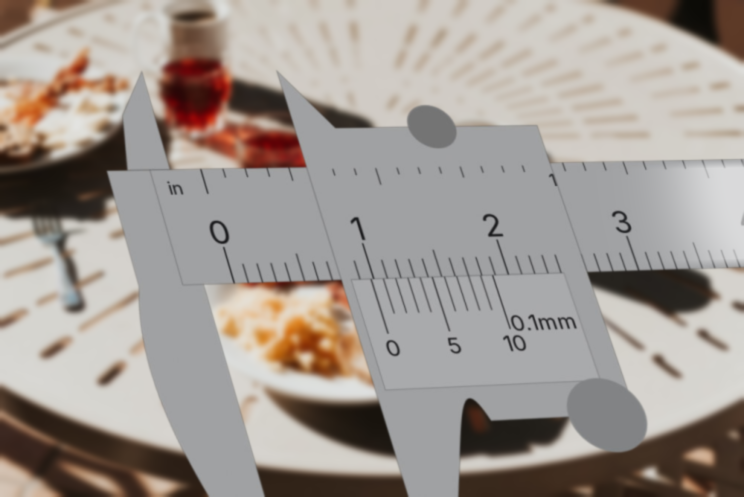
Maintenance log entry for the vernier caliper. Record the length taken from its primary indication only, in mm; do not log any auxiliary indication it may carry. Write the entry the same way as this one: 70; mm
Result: 9.8; mm
